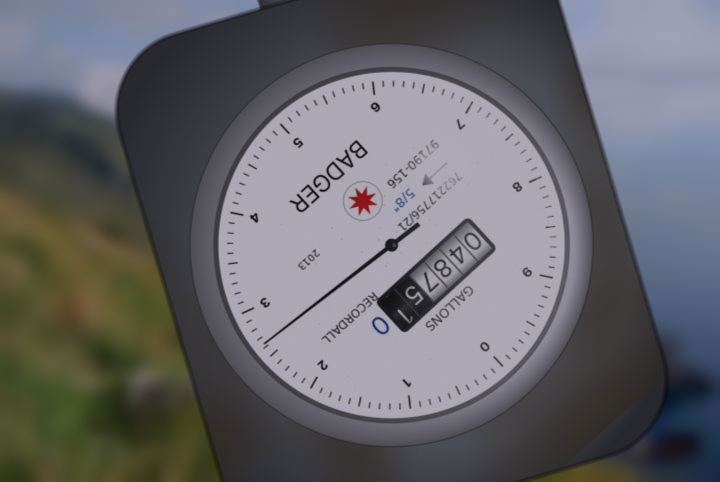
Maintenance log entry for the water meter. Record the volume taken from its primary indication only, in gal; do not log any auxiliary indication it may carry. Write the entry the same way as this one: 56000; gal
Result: 487512.6; gal
